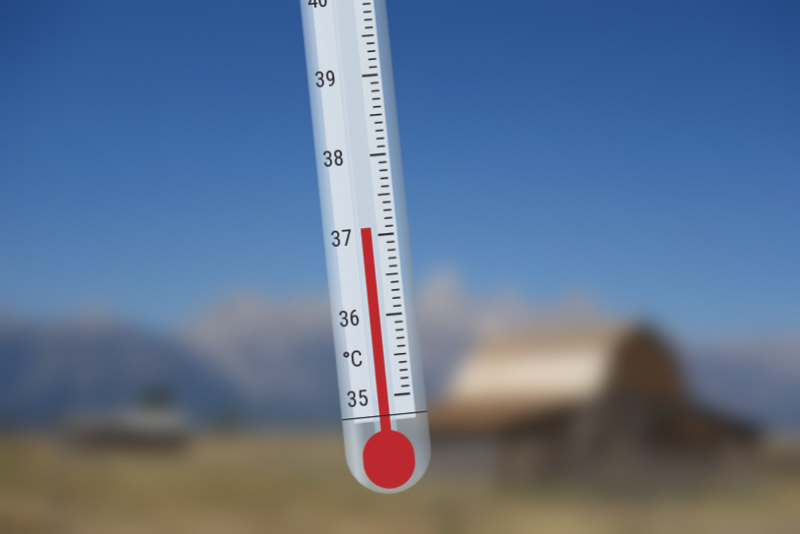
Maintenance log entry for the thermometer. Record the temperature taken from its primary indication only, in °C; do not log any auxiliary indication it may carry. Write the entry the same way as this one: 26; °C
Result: 37.1; °C
